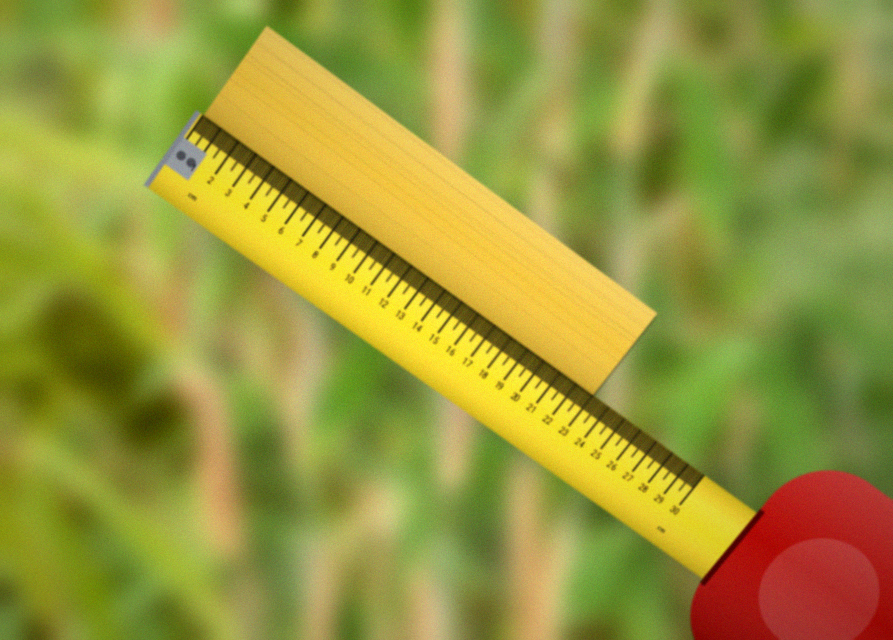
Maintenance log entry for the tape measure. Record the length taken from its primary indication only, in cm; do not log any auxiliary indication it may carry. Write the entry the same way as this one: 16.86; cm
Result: 23; cm
